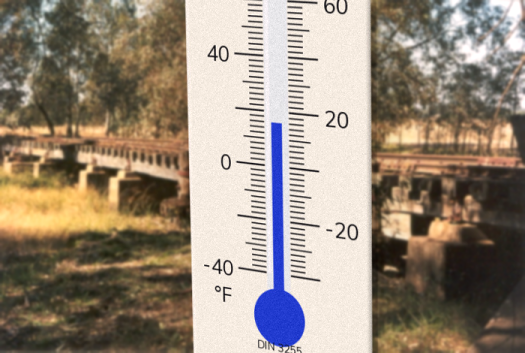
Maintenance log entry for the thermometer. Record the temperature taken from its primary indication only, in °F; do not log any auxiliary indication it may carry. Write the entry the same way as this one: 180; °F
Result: 16; °F
